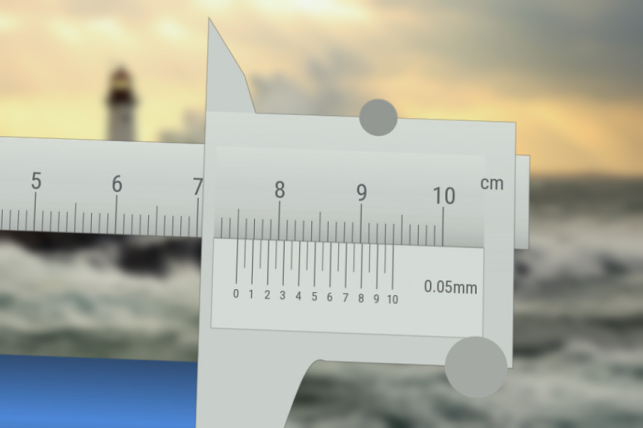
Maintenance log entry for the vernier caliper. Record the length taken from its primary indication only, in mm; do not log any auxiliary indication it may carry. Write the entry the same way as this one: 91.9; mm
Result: 75.0; mm
